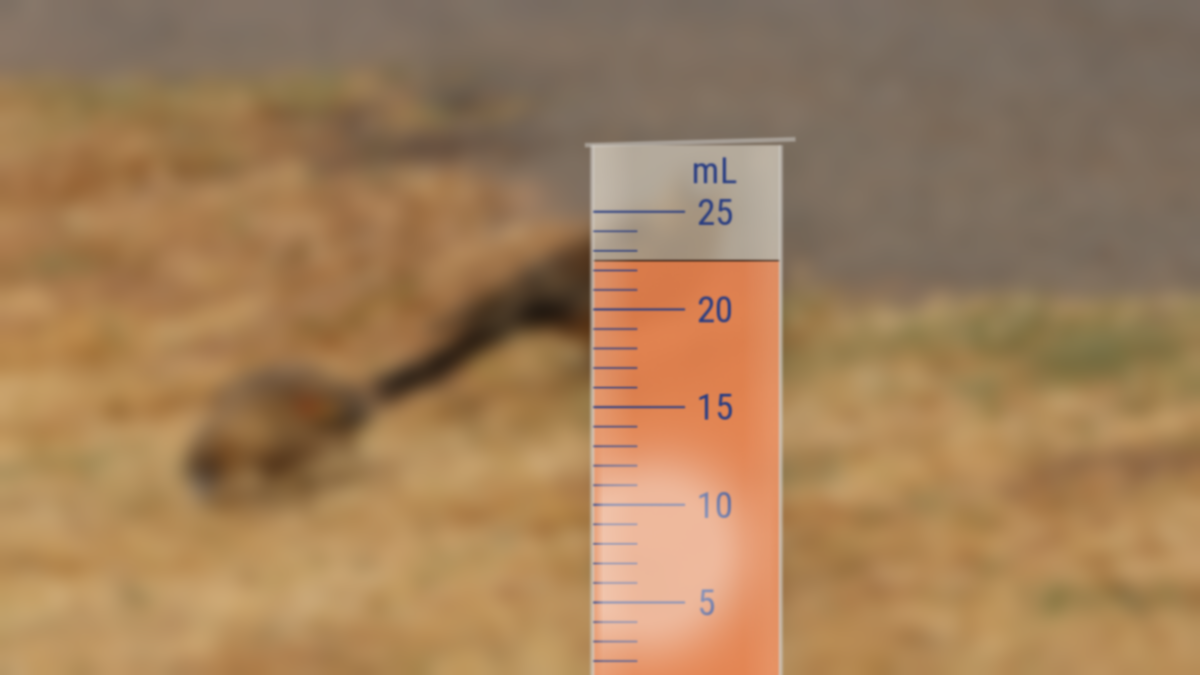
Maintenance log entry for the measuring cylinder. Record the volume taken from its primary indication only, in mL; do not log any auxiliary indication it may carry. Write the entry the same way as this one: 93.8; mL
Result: 22.5; mL
